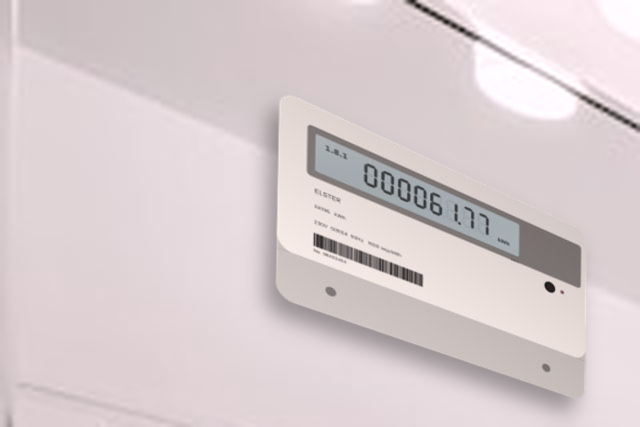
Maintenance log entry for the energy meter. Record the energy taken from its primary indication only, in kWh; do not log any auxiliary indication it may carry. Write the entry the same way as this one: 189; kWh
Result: 61.77; kWh
